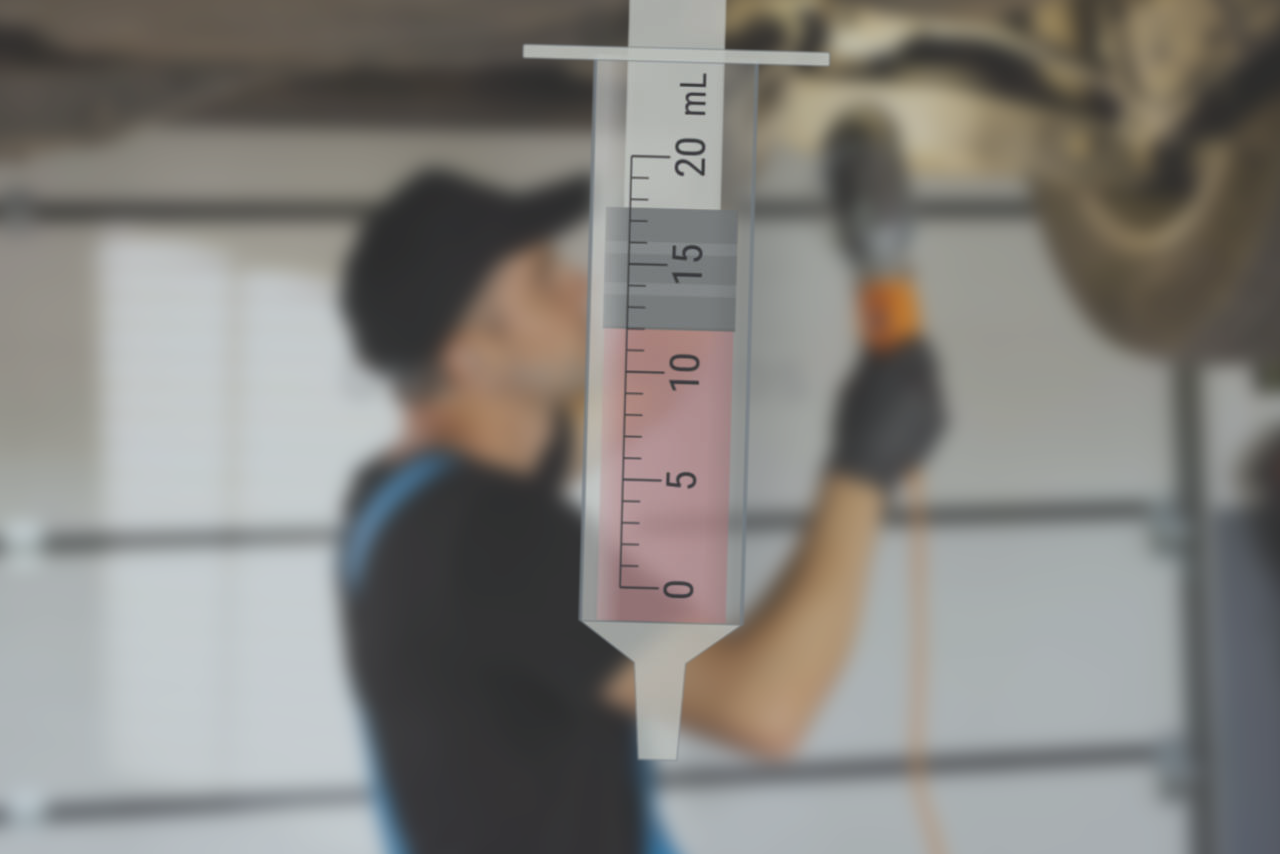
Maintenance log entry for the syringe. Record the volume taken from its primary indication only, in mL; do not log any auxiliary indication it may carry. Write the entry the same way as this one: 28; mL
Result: 12; mL
